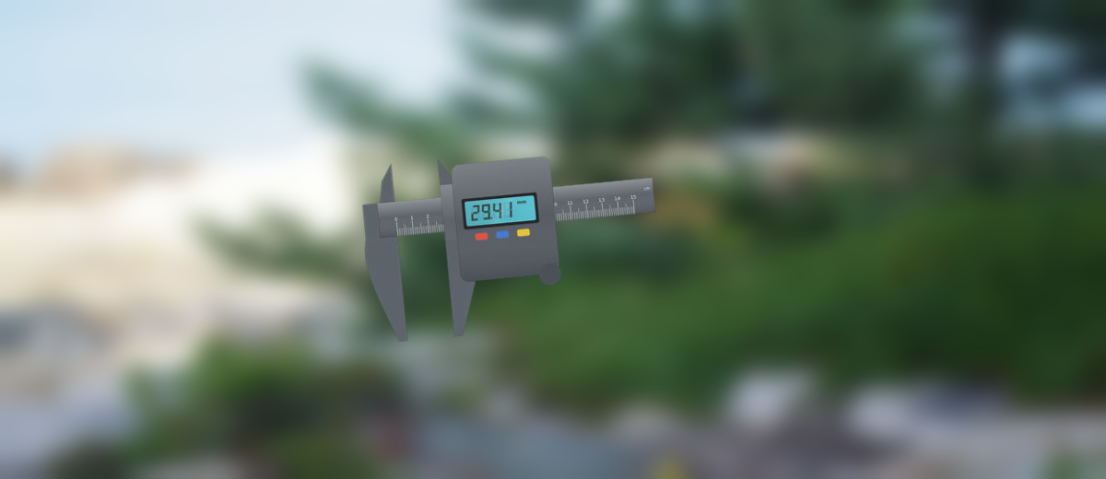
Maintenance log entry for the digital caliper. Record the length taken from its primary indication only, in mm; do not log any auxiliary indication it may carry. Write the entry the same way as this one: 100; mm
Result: 29.41; mm
